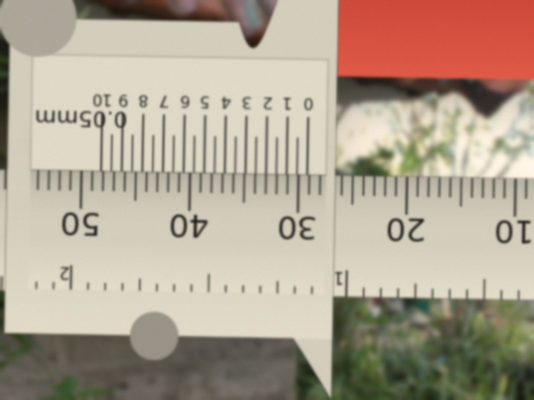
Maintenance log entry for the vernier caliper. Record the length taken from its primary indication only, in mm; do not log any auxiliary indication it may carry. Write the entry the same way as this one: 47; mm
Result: 29.2; mm
